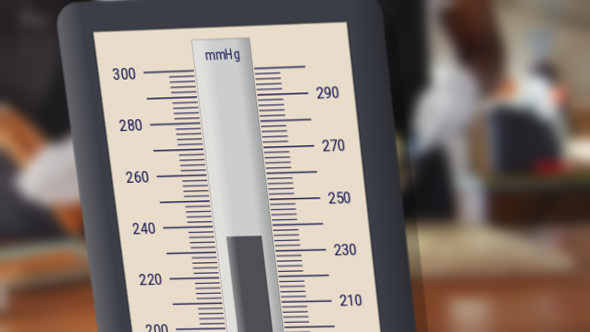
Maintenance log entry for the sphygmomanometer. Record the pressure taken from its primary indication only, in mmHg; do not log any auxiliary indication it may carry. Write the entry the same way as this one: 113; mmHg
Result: 236; mmHg
